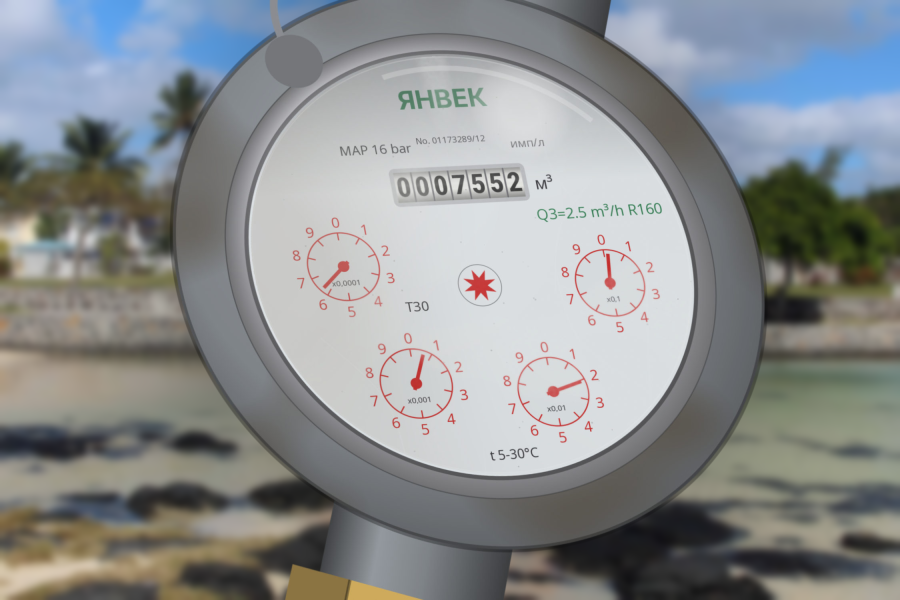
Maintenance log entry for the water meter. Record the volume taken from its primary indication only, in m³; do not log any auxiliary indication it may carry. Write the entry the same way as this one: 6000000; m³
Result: 7552.0206; m³
